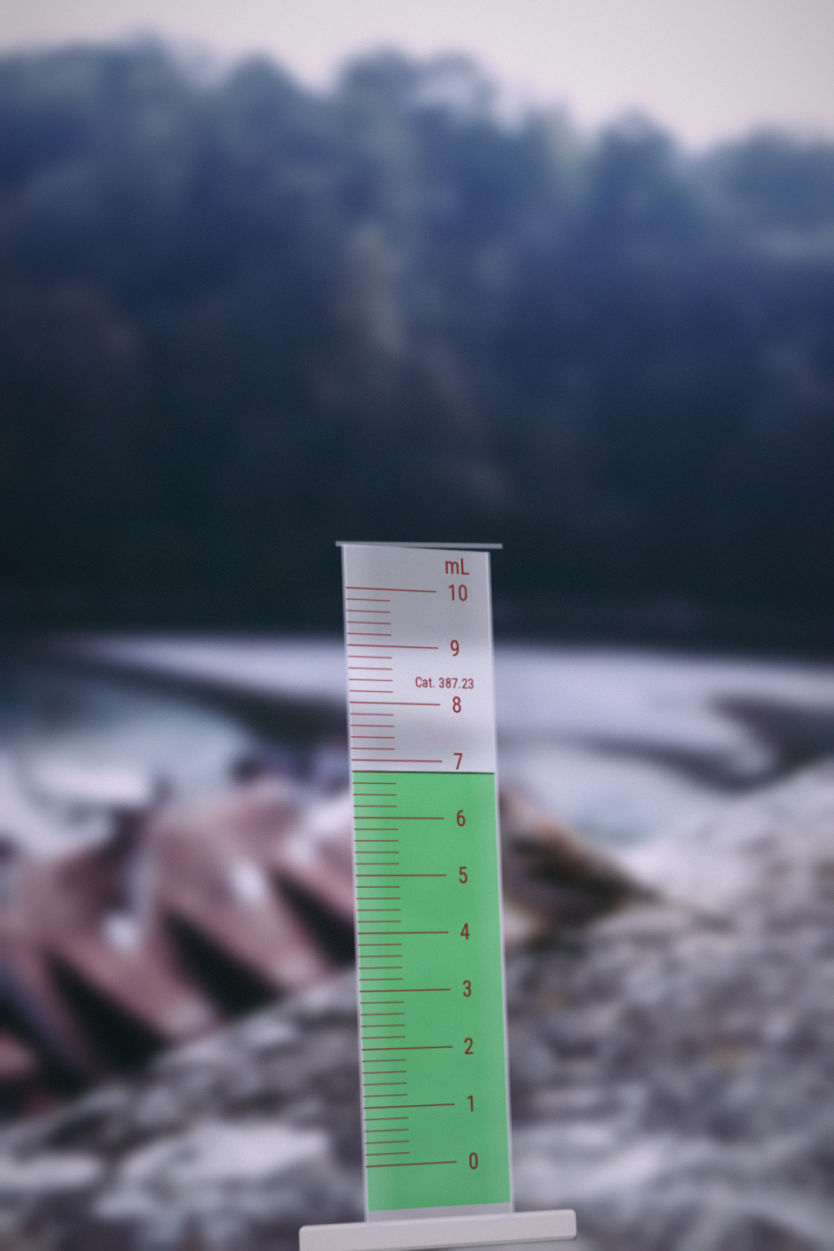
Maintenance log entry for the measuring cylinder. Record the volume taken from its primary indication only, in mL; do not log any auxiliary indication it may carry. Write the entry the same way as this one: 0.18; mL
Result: 6.8; mL
